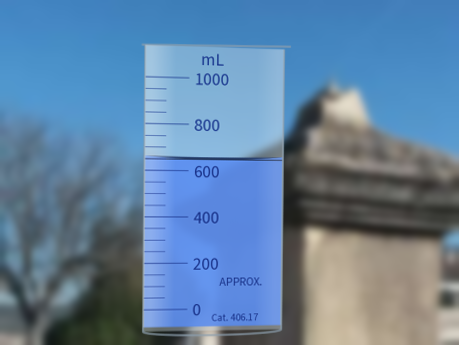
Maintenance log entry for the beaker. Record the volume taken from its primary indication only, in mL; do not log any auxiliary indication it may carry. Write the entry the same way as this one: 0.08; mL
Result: 650; mL
